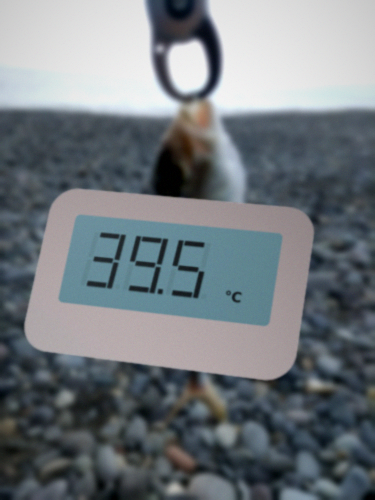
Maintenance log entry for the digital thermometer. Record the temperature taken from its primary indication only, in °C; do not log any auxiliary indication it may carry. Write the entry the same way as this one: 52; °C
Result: 39.5; °C
